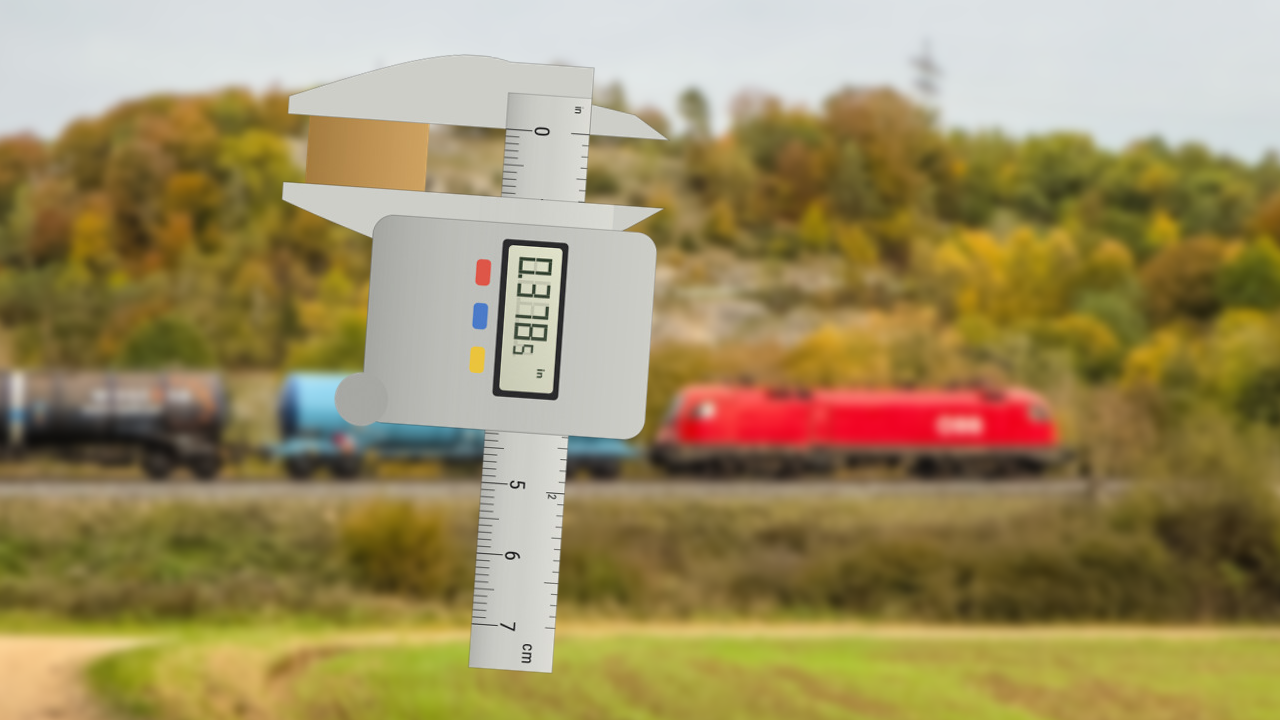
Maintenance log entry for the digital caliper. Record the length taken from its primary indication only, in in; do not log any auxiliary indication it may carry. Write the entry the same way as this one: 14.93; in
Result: 0.3785; in
